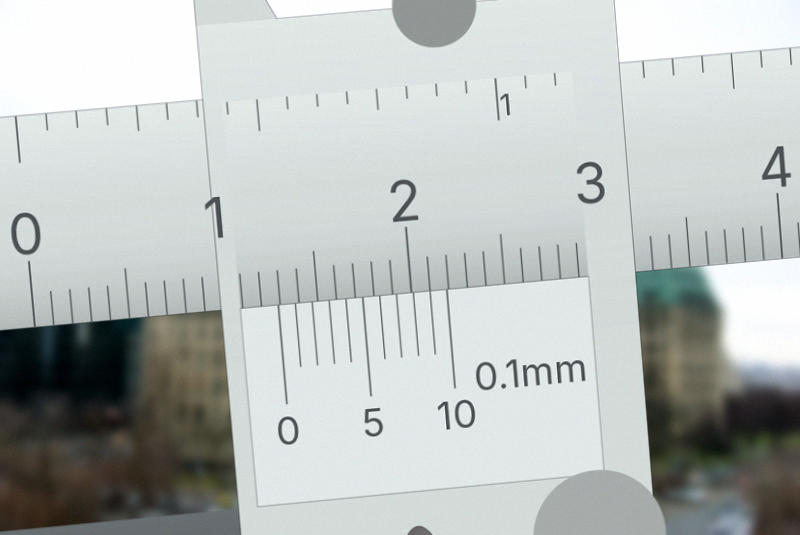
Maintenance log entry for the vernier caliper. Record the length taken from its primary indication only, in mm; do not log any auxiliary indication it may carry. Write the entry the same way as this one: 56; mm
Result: 12.9; mm
